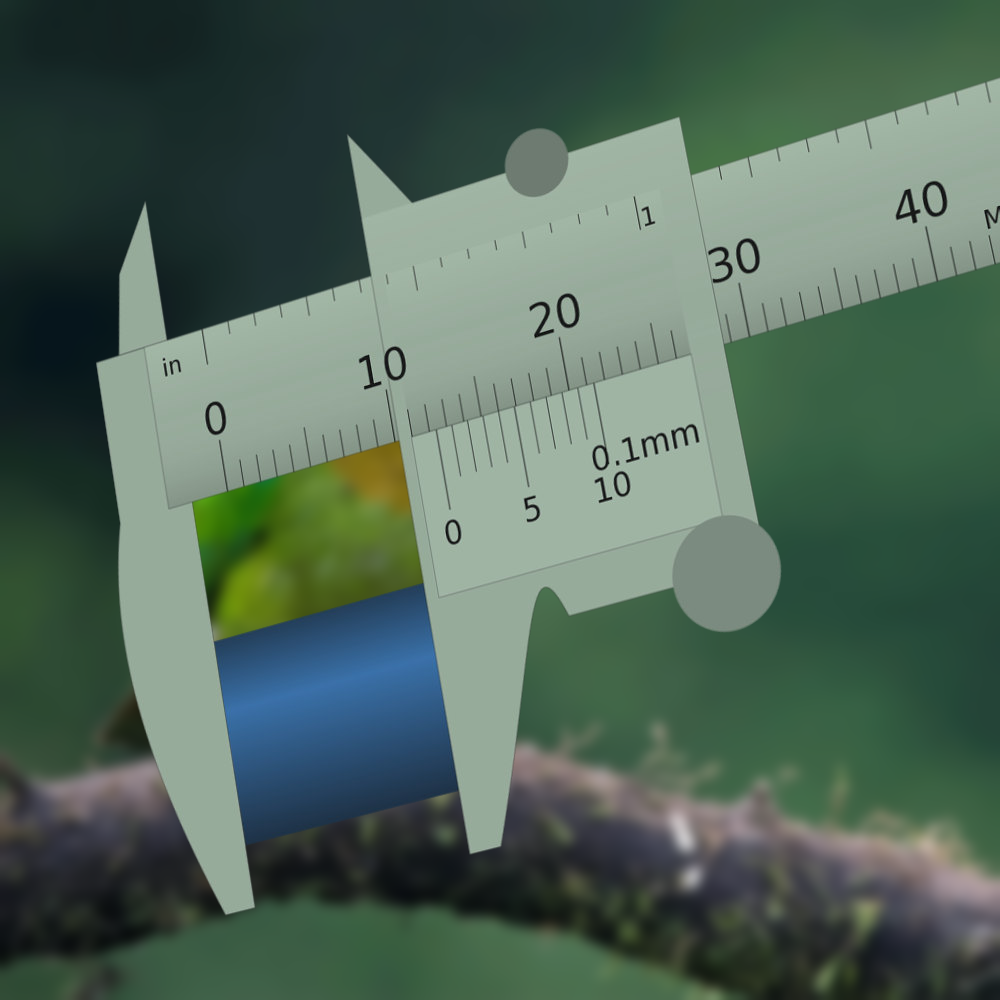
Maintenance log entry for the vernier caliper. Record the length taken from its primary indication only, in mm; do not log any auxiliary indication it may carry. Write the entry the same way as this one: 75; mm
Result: 12.4; mm
